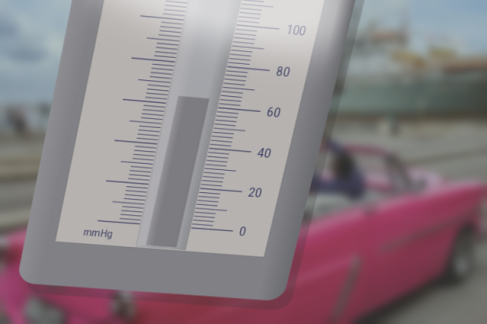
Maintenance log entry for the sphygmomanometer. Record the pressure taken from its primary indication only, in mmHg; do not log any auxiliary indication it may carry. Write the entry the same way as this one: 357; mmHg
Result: 64; mmHg
